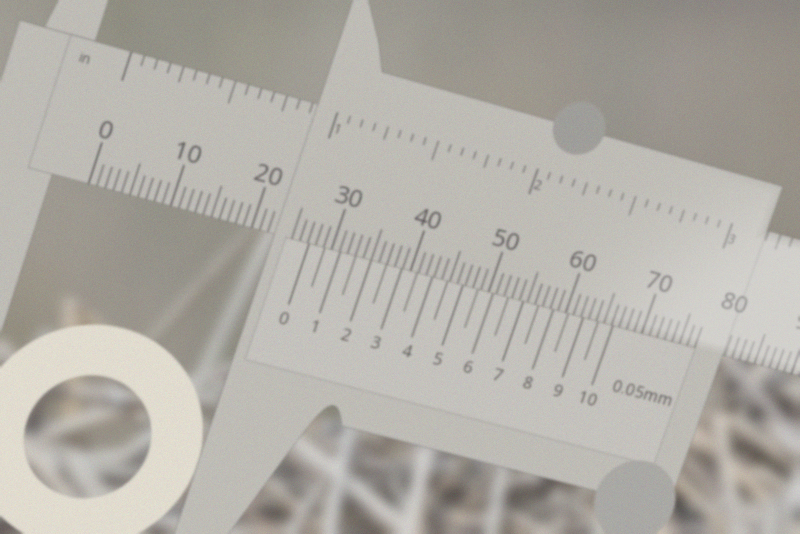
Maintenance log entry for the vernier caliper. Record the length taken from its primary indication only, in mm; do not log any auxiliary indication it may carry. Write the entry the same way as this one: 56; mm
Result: 27.2; mm
